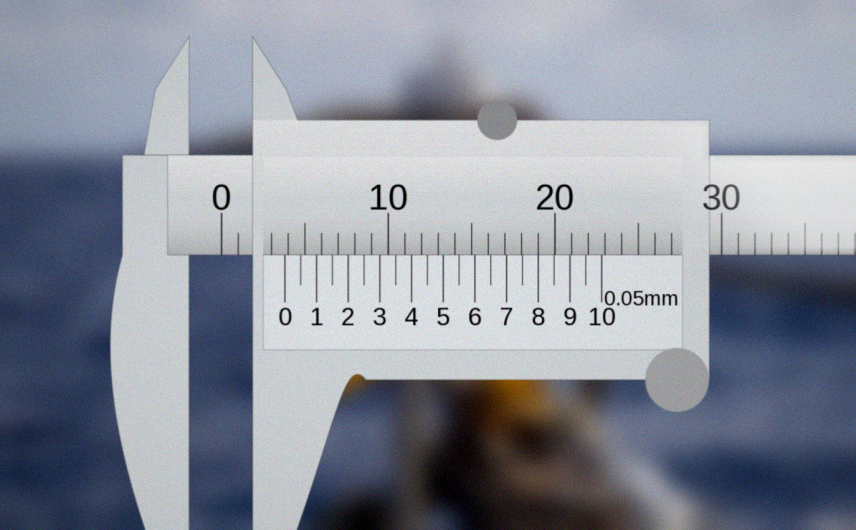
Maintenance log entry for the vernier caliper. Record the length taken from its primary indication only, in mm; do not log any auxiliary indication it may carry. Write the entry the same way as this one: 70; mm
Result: 3.8; mm
